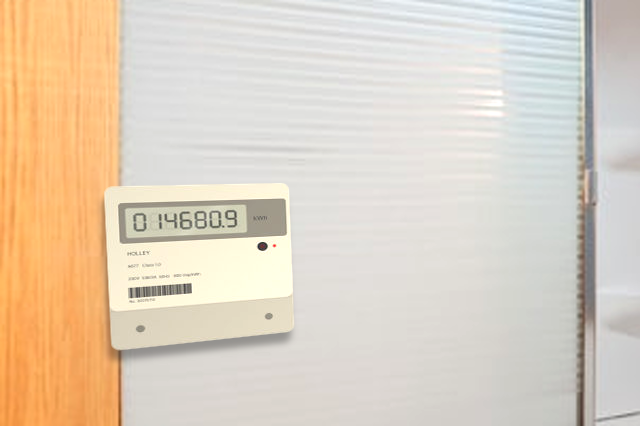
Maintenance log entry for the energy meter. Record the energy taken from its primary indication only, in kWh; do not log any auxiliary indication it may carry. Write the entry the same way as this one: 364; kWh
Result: 14680.9; kWh
